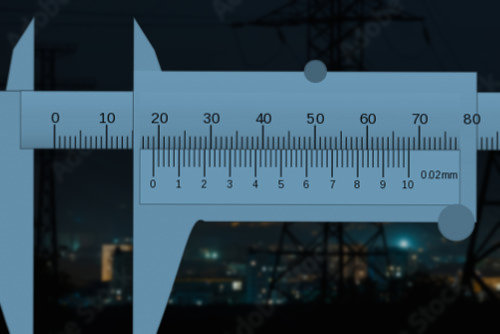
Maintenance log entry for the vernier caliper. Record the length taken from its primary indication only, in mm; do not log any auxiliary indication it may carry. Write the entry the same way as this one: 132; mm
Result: 19.0; mm
